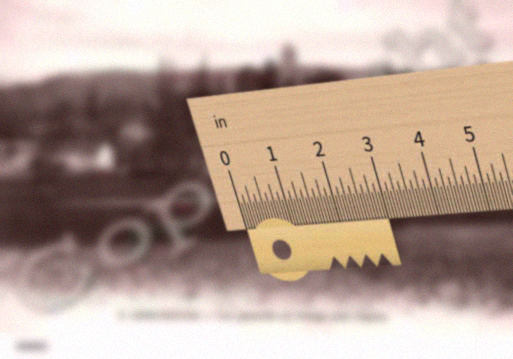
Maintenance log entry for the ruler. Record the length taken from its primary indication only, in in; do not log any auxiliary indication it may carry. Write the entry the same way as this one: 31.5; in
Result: 3; in
